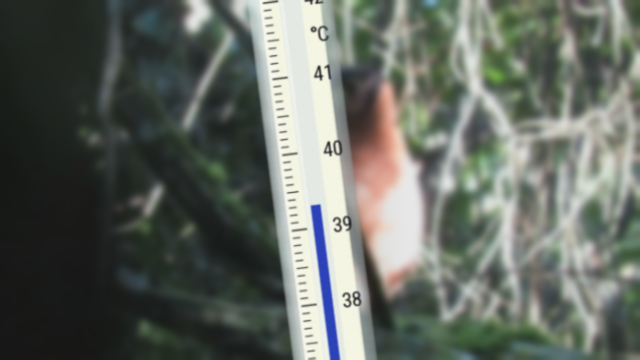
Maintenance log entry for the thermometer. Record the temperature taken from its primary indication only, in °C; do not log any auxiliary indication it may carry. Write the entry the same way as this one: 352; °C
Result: 39.3; °C
